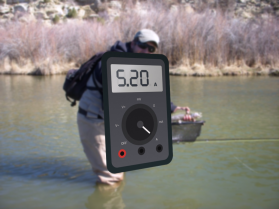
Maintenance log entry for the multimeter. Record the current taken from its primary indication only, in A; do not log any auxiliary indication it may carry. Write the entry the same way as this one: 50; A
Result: 5.20; A
